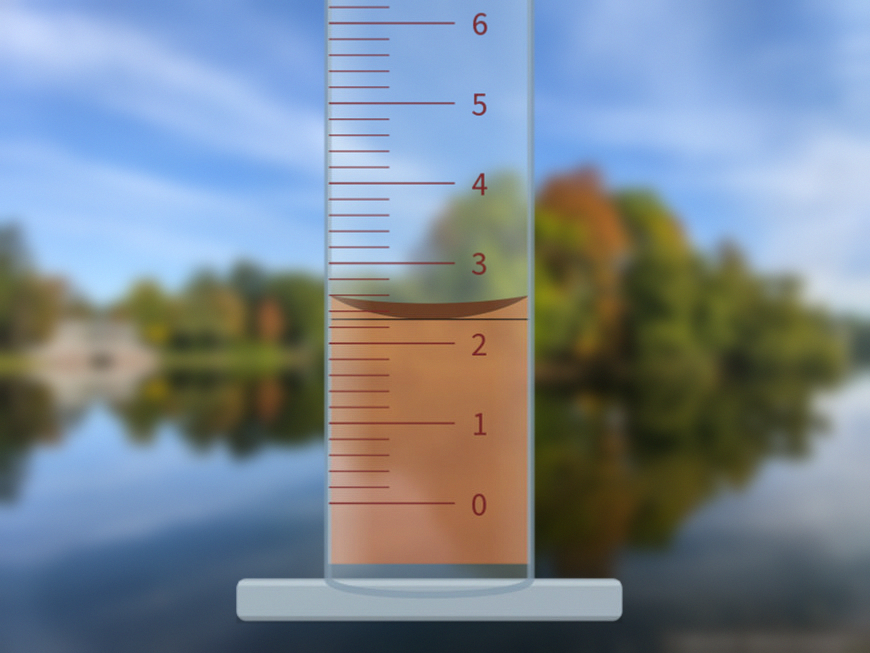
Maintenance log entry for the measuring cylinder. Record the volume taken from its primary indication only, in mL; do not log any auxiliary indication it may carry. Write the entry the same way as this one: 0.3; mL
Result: 2.3; mL
